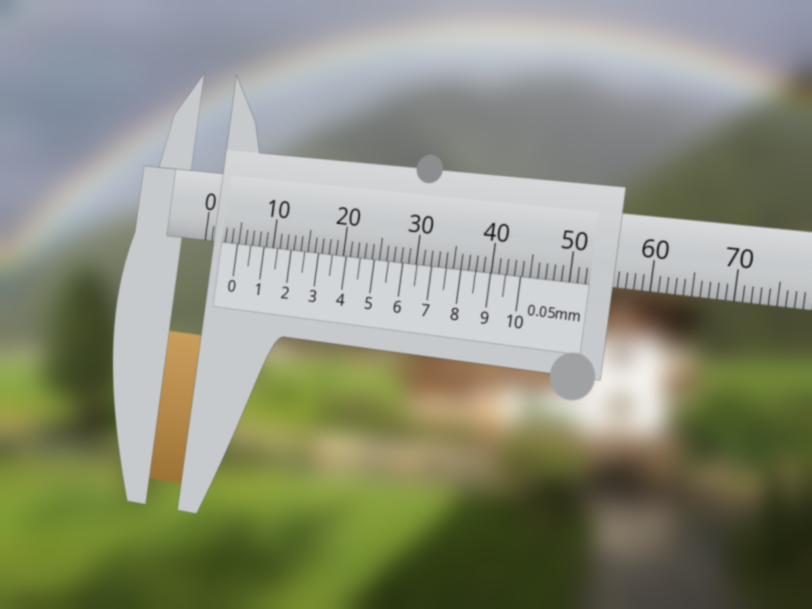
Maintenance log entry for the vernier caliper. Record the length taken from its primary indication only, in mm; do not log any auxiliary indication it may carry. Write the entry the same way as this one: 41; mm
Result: 4.8; mm
